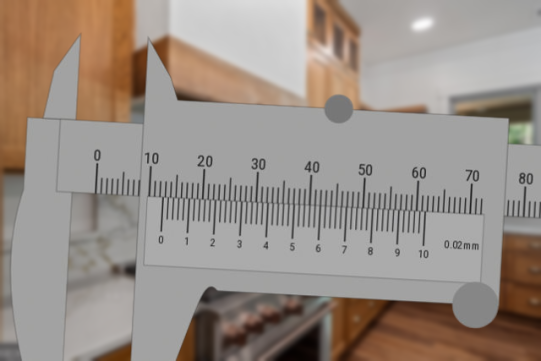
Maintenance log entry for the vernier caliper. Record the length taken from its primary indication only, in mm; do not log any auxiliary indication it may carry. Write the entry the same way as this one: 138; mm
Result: 12.6; mm
